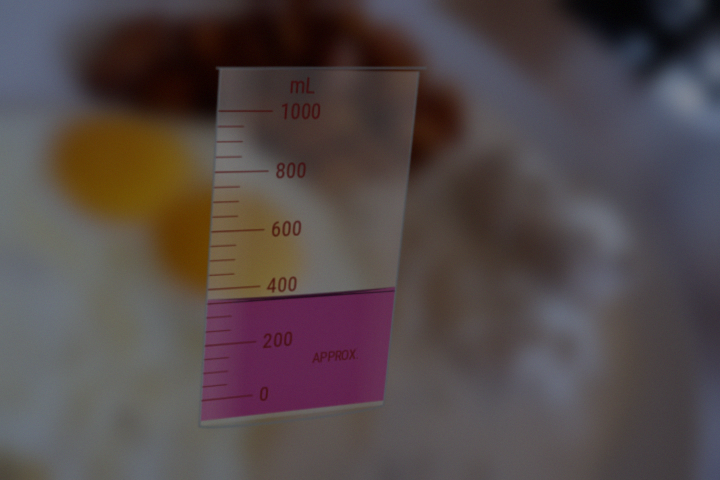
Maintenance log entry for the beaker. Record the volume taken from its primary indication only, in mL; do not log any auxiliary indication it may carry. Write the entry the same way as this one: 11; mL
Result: 350; mL
